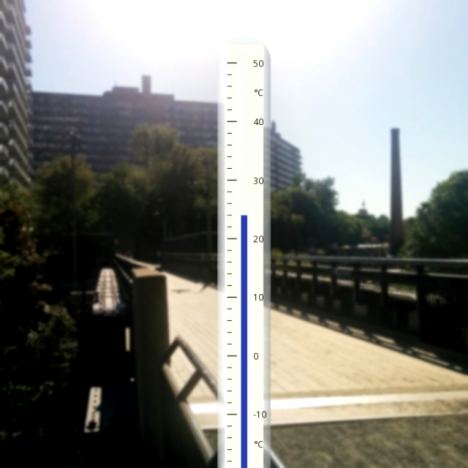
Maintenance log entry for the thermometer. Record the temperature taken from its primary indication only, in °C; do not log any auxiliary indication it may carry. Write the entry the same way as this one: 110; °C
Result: 24; °C
